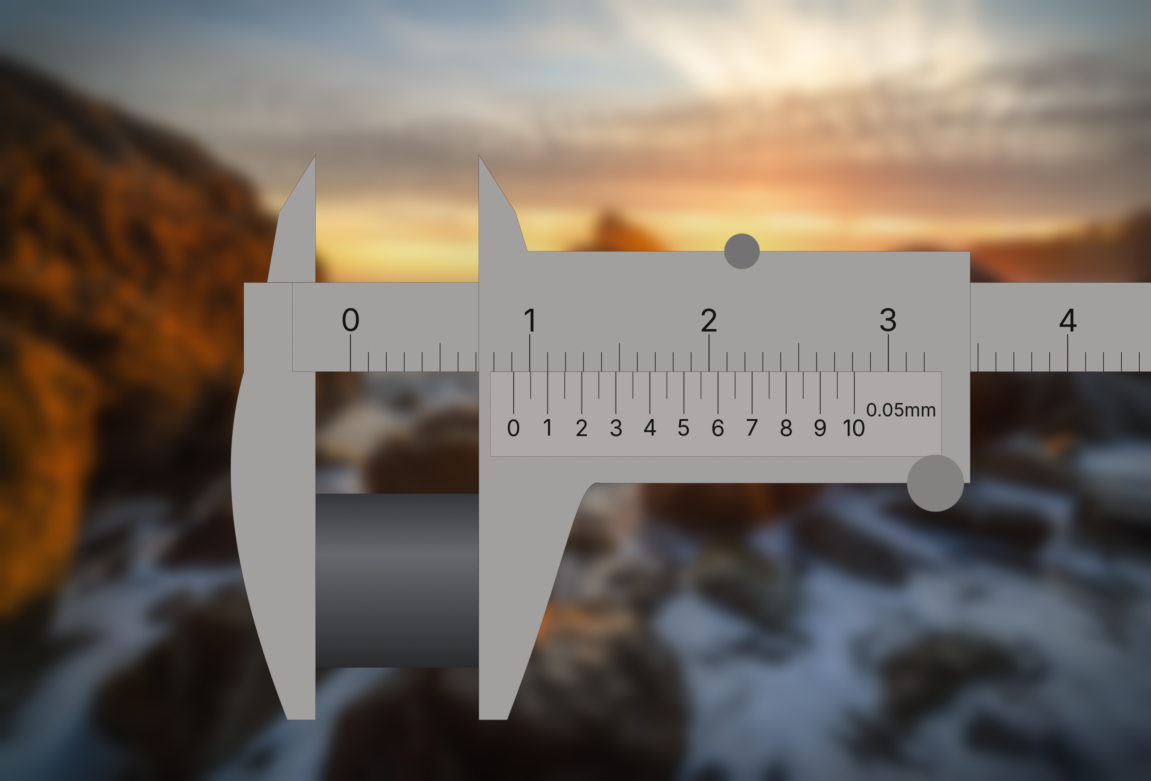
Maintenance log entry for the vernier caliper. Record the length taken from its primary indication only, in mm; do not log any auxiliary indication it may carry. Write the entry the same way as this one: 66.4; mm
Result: 9.1; mm
